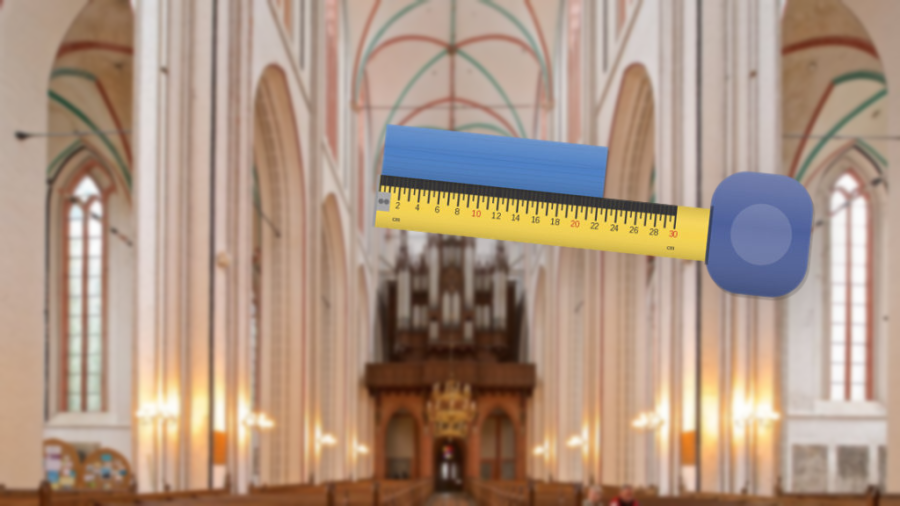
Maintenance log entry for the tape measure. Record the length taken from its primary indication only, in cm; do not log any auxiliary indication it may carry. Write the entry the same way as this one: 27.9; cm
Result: 22.5; cm
